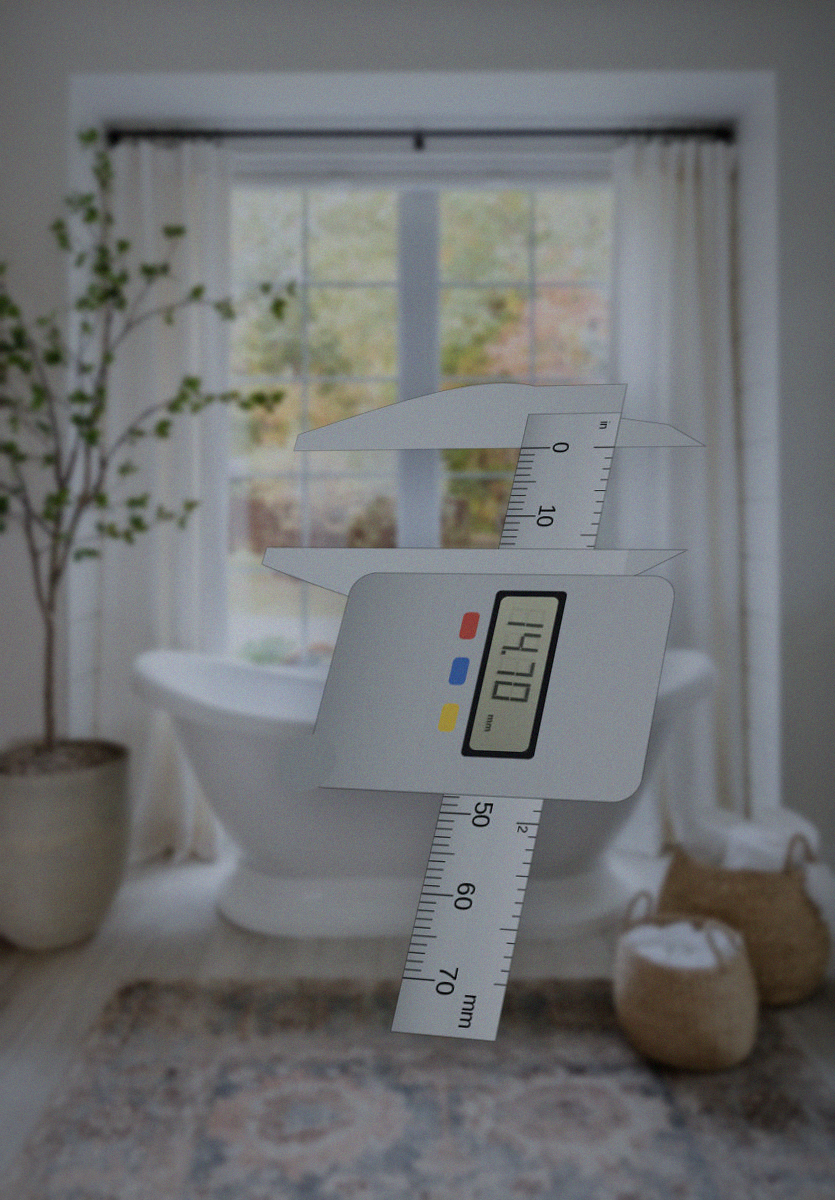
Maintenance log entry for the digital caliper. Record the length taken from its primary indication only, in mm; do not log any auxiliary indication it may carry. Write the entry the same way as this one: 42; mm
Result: 14.70; mm
